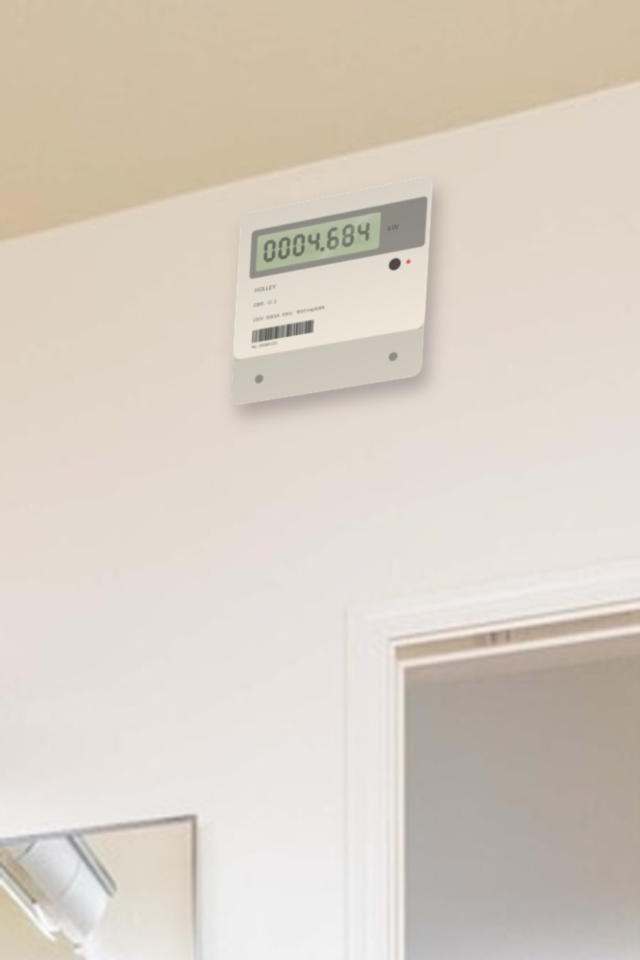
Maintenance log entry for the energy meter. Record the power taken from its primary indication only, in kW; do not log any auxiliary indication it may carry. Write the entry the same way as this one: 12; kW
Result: 4.684; kW
